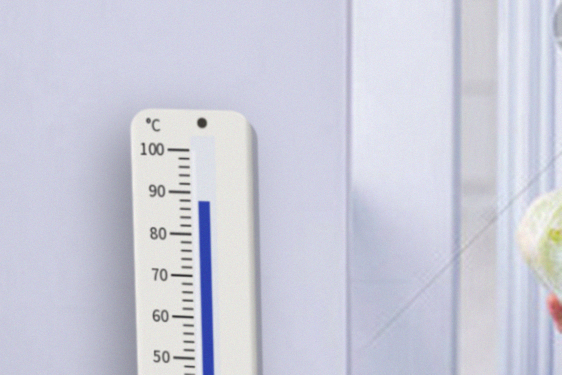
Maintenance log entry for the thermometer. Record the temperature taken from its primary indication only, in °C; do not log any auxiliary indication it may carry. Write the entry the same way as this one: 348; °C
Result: 88; °C
